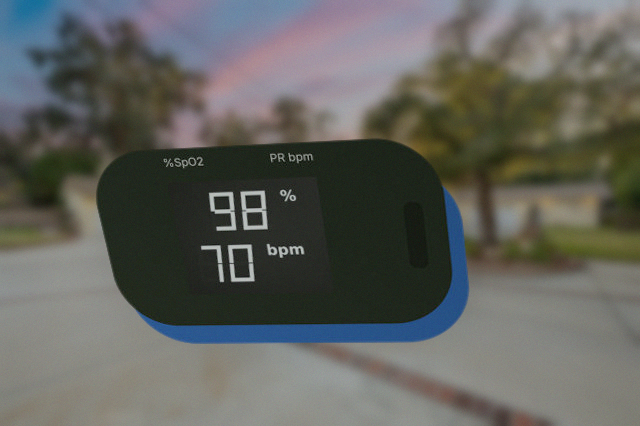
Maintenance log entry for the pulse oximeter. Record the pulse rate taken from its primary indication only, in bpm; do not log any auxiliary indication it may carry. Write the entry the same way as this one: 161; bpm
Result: 70; bpm
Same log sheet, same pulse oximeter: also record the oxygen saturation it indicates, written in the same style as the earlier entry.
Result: 98; %
